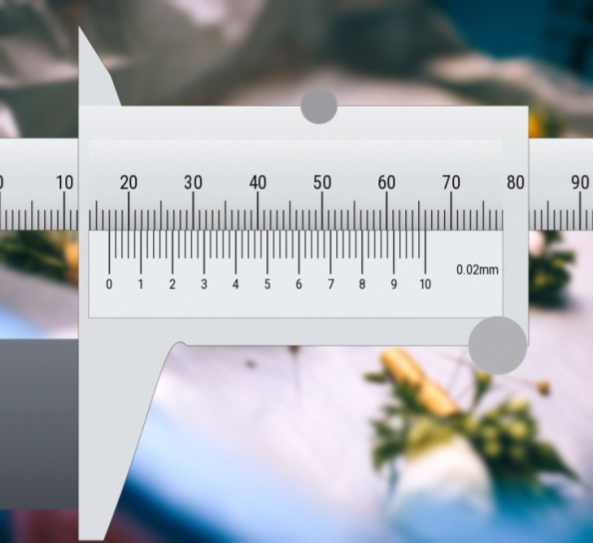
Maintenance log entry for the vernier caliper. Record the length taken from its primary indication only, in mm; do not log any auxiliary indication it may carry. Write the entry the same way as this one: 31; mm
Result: 17.0; mm
